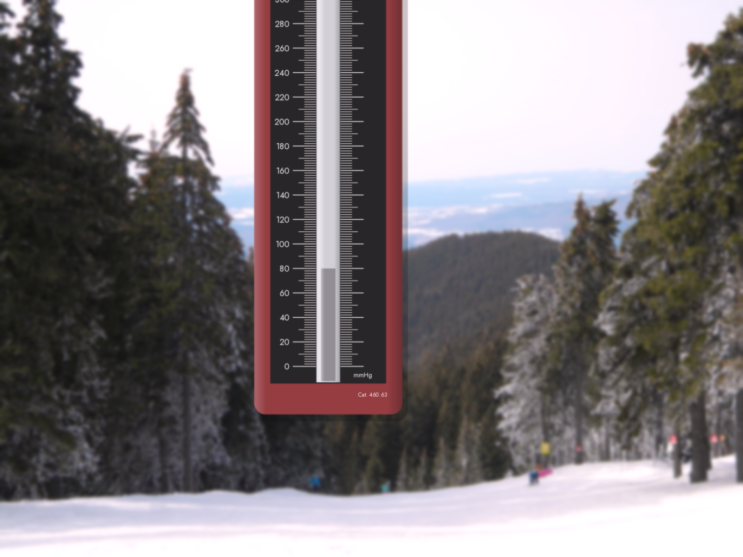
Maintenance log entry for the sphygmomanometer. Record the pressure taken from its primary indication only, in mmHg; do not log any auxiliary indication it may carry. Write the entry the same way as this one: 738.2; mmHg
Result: 80; mmHg
